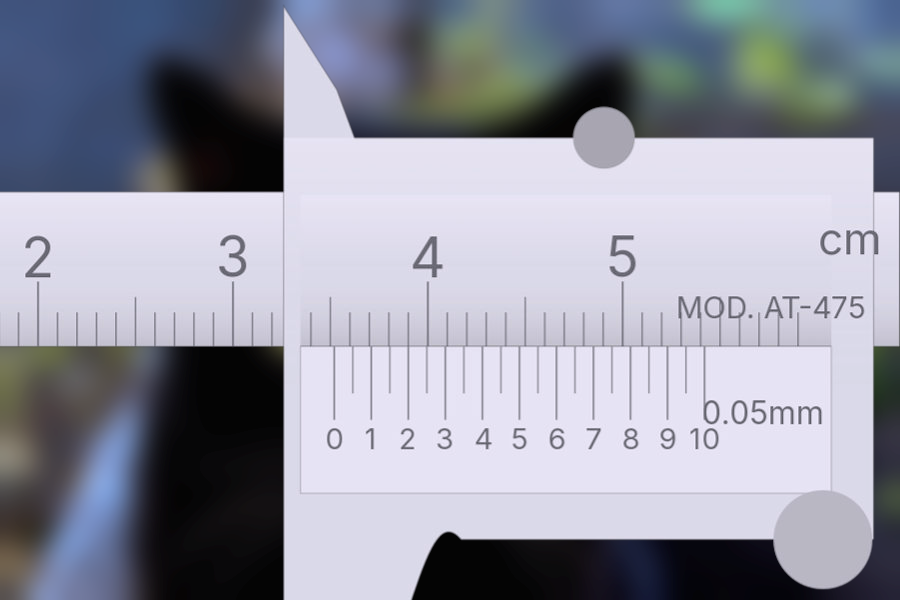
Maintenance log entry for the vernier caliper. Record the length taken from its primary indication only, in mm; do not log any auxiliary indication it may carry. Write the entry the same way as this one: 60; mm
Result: 35.2; mm
